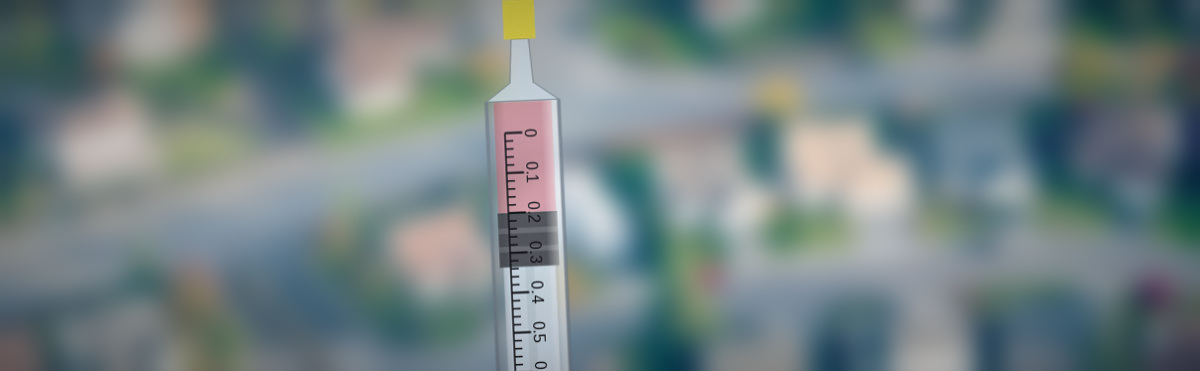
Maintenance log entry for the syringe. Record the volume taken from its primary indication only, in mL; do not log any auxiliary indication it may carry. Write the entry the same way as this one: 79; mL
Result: 0.2; mL
